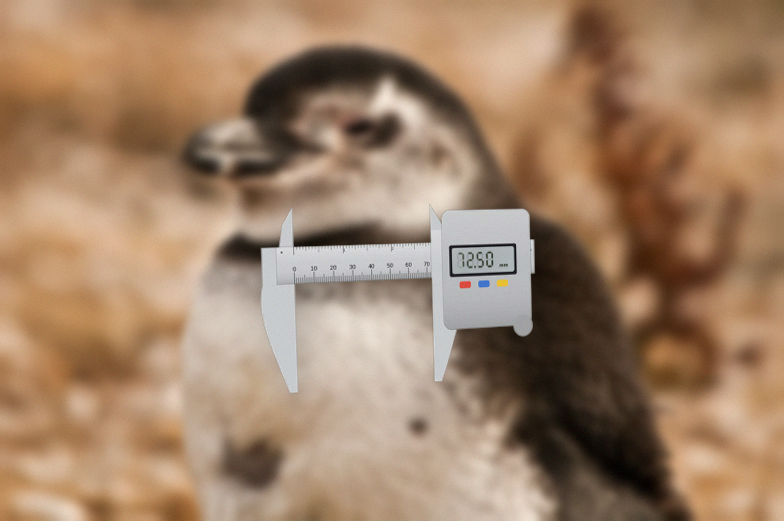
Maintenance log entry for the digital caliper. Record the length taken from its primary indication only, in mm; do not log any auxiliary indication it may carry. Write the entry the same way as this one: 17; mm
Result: 72.50; mm
